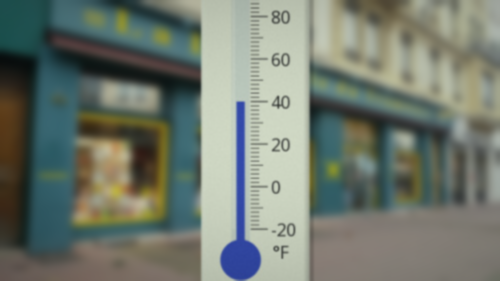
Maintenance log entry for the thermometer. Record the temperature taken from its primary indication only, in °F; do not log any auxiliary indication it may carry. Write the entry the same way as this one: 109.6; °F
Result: 40; °F
